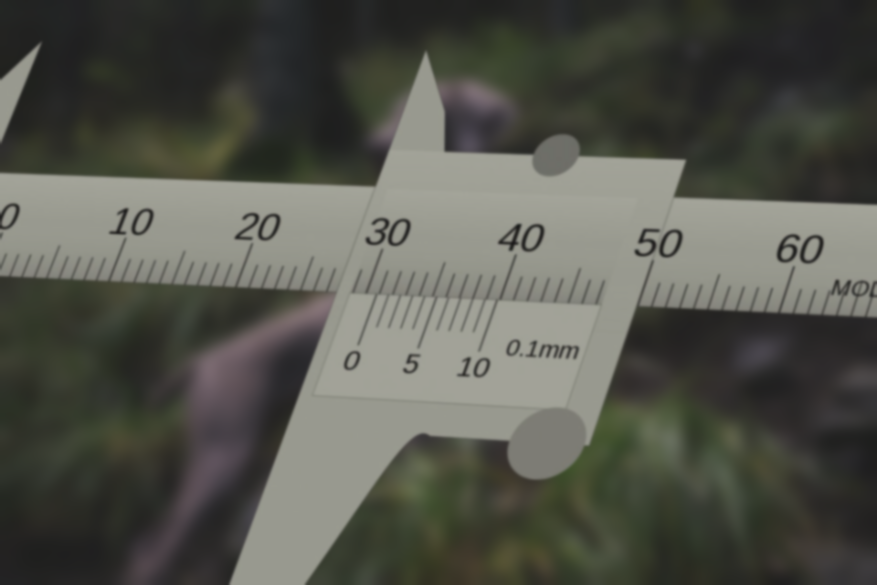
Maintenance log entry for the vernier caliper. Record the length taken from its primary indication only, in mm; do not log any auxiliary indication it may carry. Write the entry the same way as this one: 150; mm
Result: 30.8; mm
